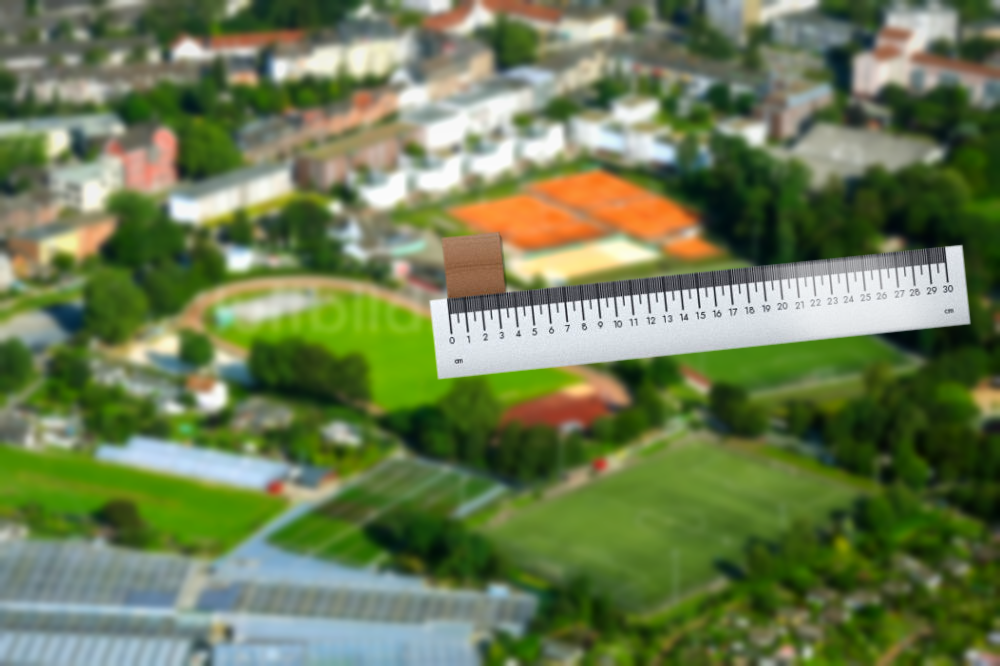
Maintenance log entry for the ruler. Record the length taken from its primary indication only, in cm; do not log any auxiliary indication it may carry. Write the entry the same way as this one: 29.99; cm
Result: 3.5; cm
